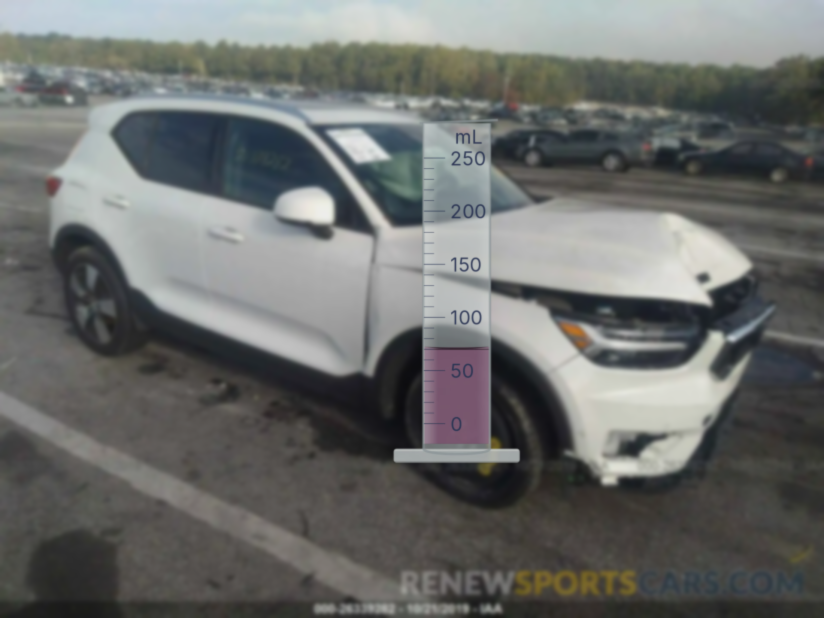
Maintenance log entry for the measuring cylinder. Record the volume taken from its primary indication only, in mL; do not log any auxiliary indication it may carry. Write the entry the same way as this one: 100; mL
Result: 70; mL
